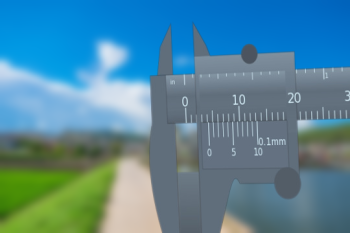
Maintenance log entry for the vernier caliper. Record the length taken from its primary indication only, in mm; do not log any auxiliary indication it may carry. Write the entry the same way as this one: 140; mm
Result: 4.2; mm
